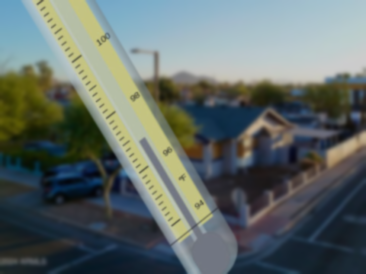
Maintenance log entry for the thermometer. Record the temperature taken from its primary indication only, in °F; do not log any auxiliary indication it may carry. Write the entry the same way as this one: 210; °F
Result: 96.8; °F
